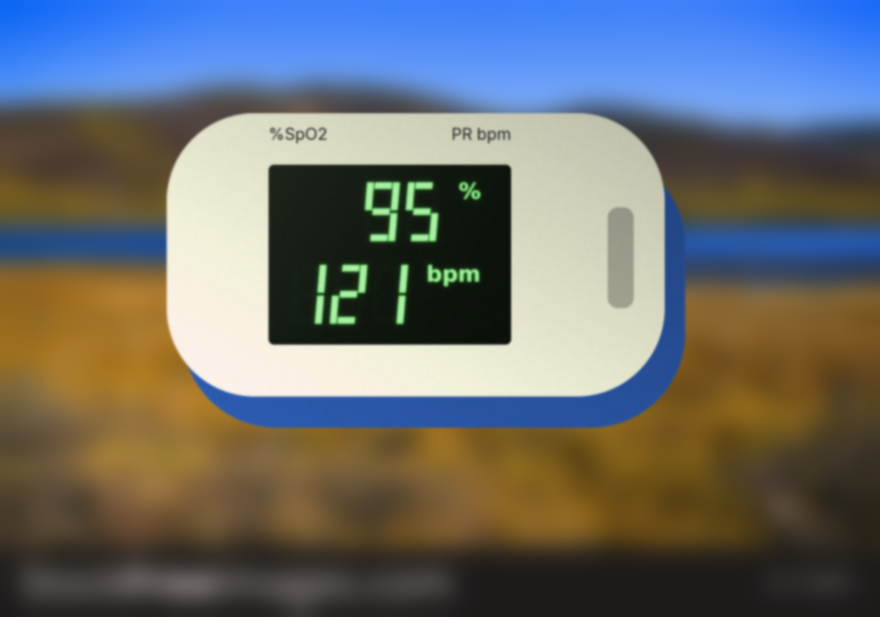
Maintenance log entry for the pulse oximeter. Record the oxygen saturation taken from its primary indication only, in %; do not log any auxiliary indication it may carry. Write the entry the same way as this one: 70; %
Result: 95; %
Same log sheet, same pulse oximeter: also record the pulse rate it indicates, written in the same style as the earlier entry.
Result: 121; bpm
